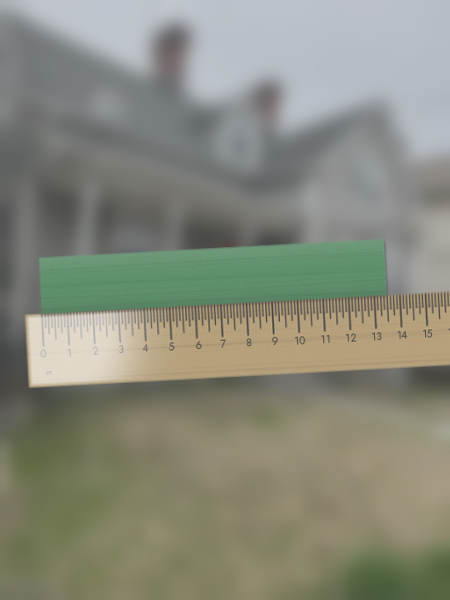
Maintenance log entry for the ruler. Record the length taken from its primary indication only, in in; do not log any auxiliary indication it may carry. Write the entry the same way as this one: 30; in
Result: 13.5; in
